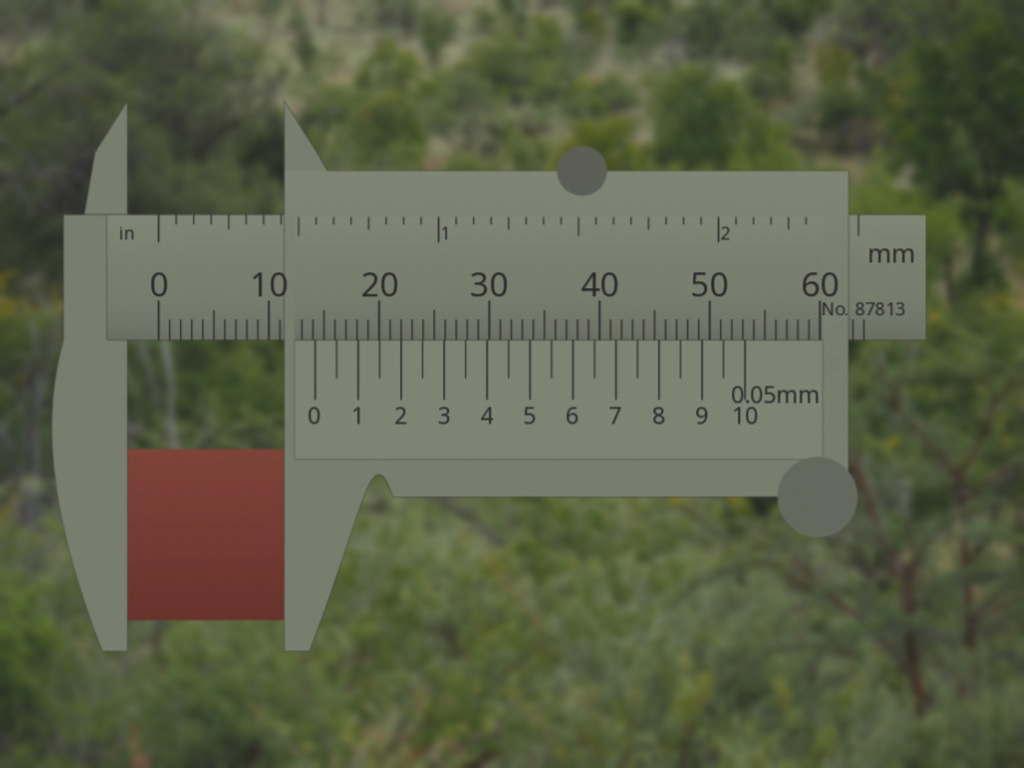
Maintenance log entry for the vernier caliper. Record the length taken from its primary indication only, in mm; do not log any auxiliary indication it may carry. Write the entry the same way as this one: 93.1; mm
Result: 14.2; mm
